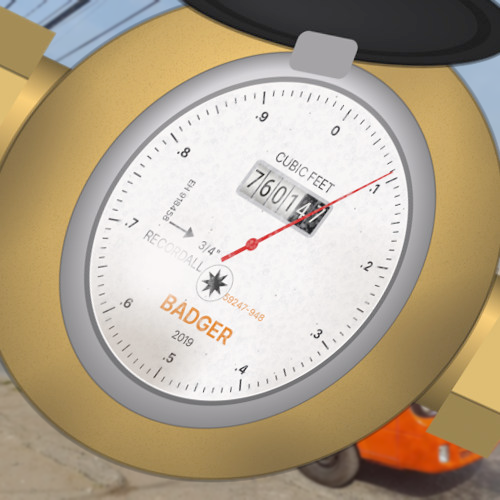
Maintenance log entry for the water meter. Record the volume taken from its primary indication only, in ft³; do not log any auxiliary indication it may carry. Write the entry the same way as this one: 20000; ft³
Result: 760147.09; ft³
